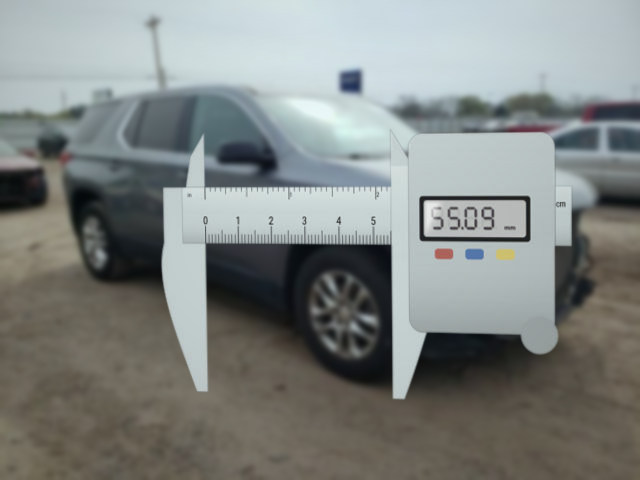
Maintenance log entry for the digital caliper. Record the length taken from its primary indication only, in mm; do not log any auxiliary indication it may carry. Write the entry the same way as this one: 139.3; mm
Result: 55.09; mm
